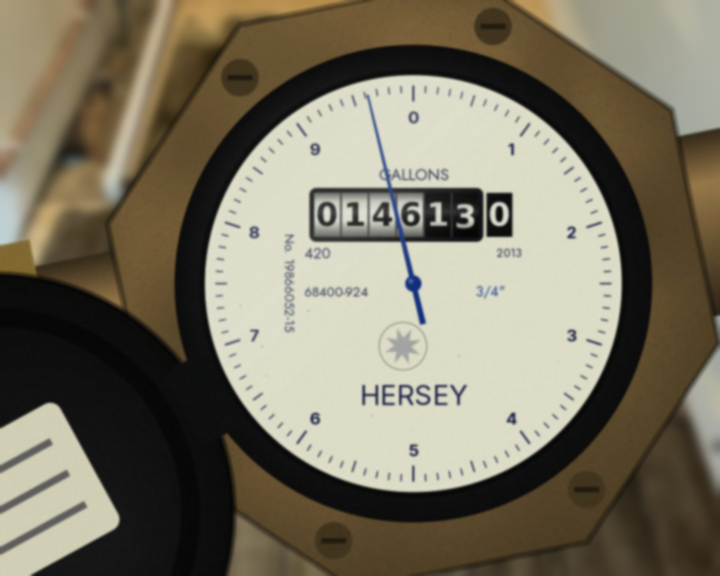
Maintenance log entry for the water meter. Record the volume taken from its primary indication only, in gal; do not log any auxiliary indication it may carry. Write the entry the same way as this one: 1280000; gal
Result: 146129.6; gal
